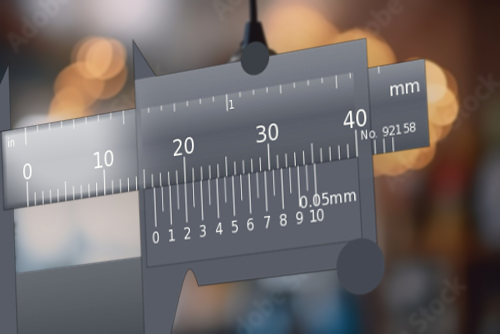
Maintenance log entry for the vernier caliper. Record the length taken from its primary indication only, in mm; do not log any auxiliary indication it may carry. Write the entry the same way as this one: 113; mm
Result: 16.2; mm
